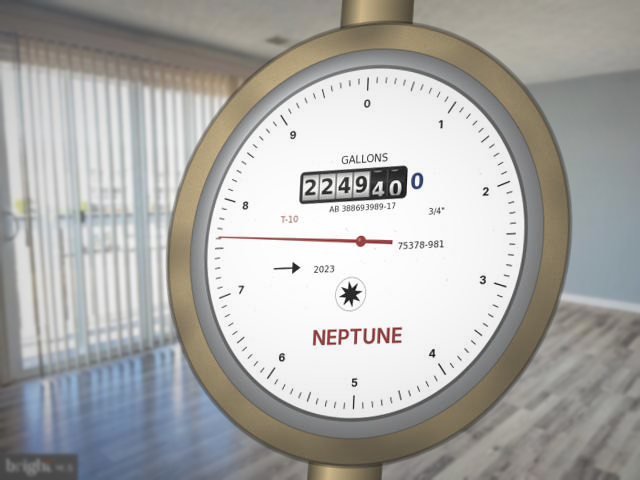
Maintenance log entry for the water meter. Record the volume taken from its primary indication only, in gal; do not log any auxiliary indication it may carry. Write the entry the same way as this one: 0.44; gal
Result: 2249397.6; gal
